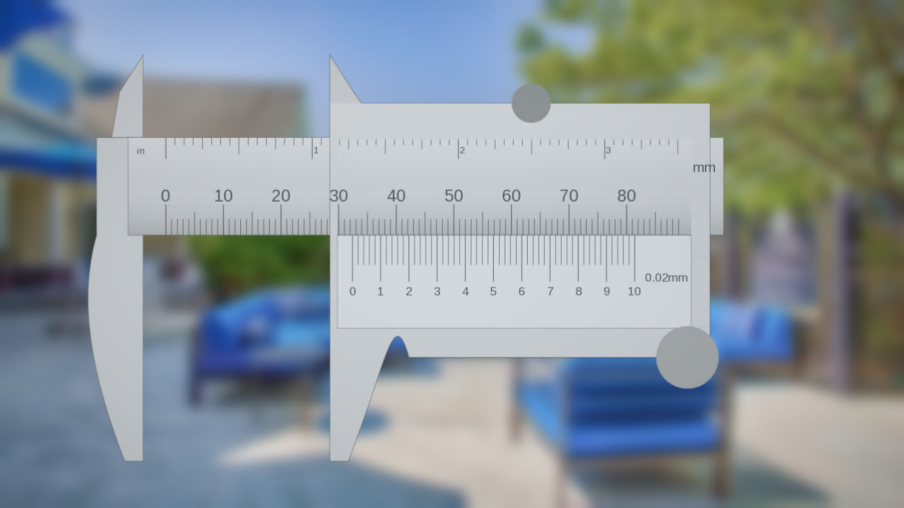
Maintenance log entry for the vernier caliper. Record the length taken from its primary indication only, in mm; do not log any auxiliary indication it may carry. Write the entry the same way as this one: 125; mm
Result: 32.4; mm
